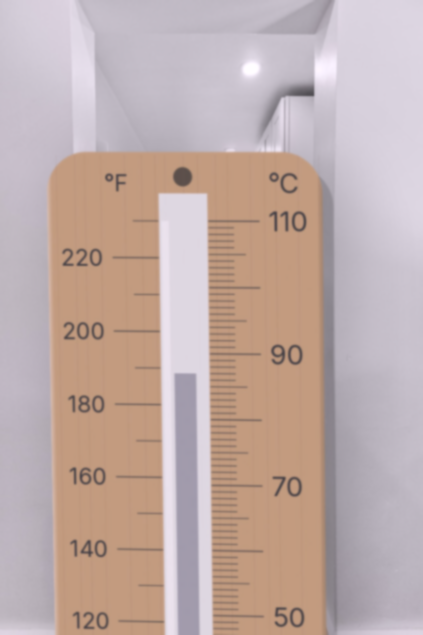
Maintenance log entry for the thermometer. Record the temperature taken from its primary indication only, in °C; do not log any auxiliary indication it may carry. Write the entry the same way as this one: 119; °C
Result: 87; °C
